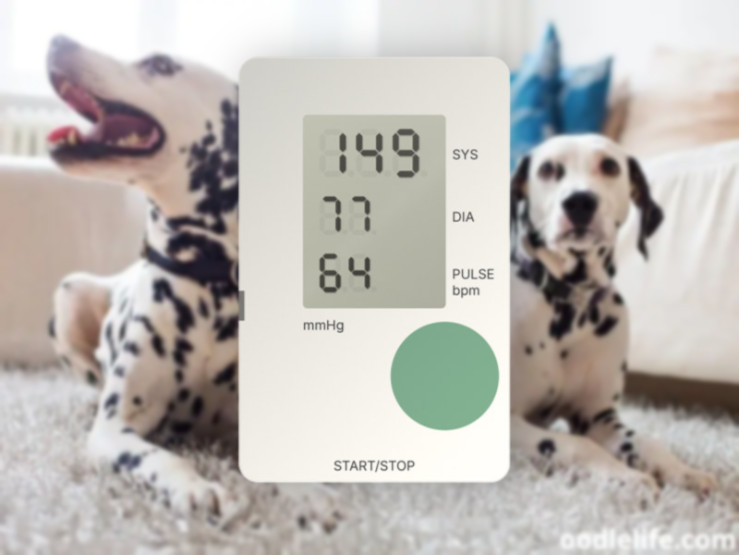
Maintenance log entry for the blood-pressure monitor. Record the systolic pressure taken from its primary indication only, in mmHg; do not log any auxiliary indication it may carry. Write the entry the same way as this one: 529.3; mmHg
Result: 149; mmHg
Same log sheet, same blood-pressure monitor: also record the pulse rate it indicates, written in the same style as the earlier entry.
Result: 64; bpm
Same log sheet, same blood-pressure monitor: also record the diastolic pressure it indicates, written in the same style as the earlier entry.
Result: 77; mmHg
